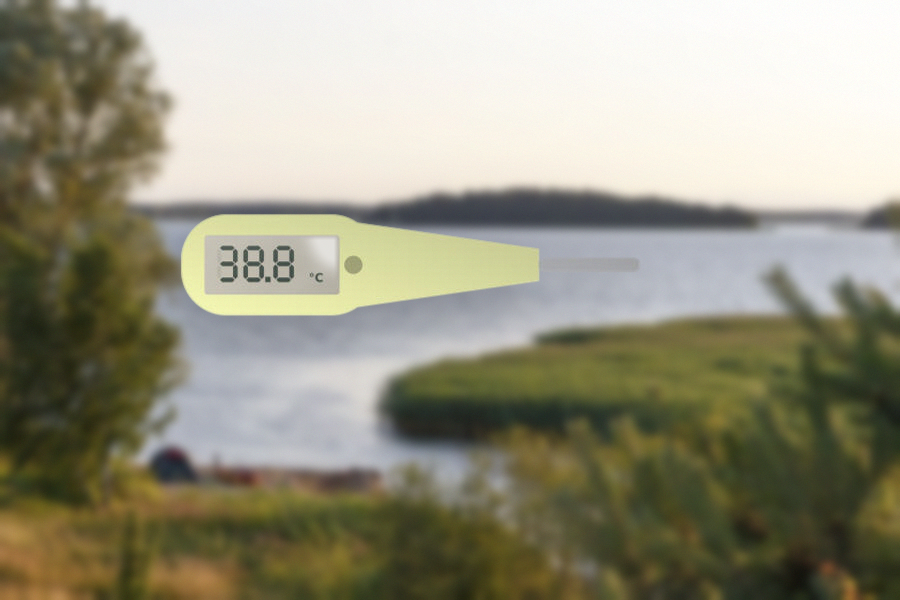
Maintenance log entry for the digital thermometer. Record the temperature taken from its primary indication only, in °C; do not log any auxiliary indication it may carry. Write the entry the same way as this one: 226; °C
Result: 38.8; °C
